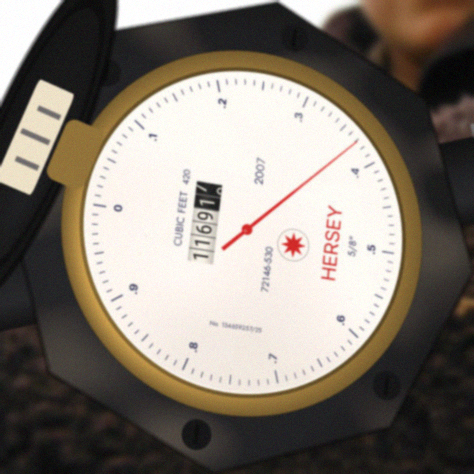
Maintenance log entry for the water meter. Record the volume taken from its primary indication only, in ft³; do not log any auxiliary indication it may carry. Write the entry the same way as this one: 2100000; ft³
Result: 116917.37; ft³
